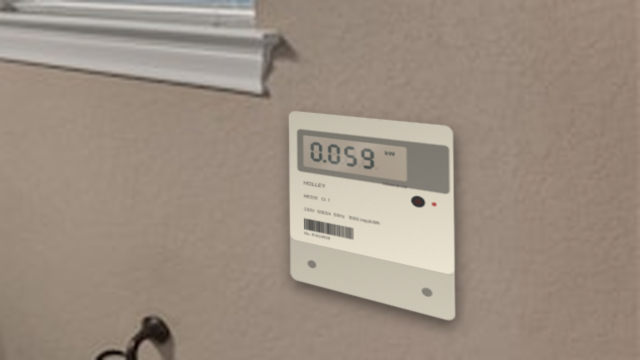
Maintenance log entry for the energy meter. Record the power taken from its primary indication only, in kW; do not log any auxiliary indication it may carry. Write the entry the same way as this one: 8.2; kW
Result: 0.059; kW
